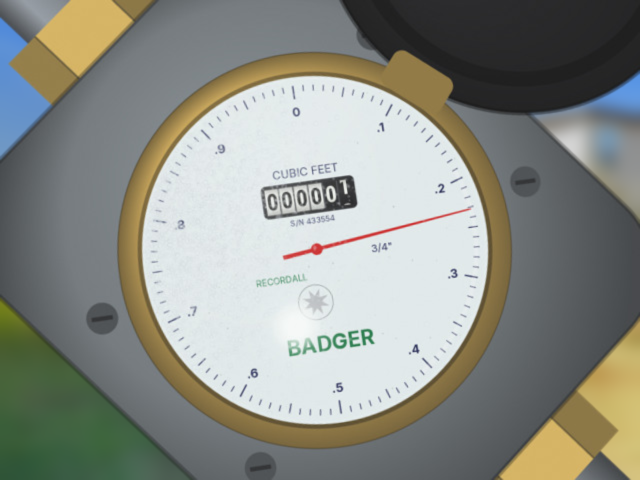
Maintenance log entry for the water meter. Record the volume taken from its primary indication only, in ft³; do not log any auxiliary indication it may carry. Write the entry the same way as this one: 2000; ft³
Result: 1.23; ft³
